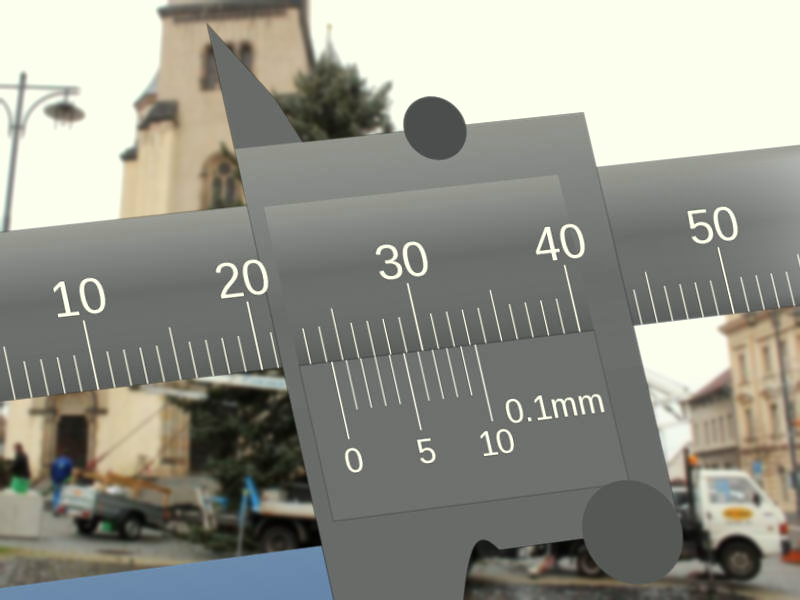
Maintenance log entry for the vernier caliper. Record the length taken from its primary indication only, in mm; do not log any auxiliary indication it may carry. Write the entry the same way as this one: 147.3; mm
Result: 24.3; mm
